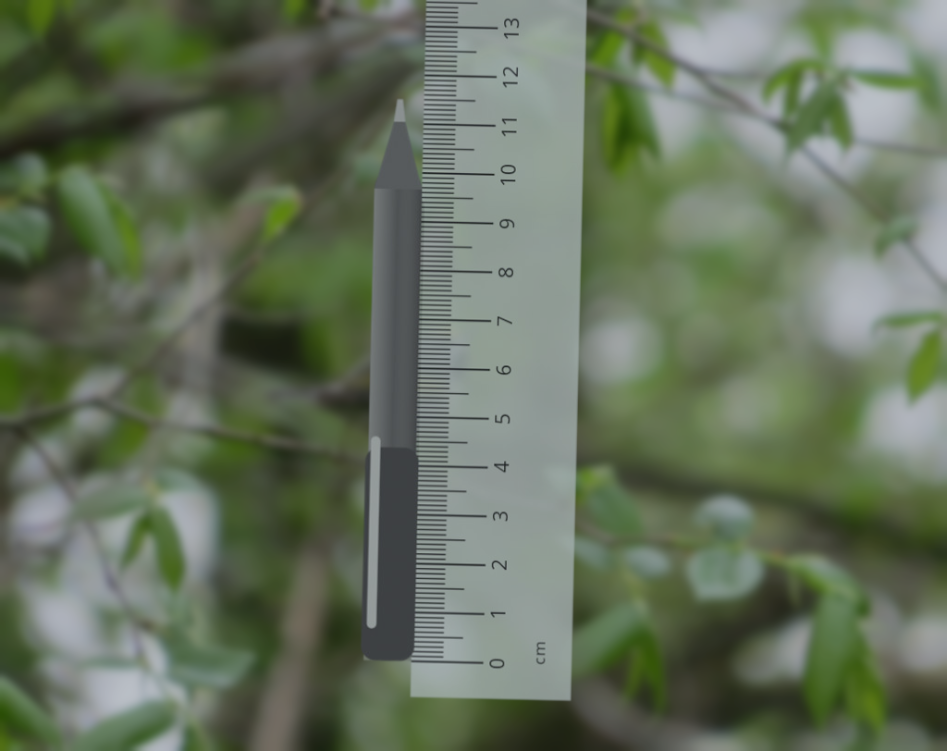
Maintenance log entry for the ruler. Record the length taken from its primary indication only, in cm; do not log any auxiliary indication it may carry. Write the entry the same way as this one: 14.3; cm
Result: 11.5; cm
